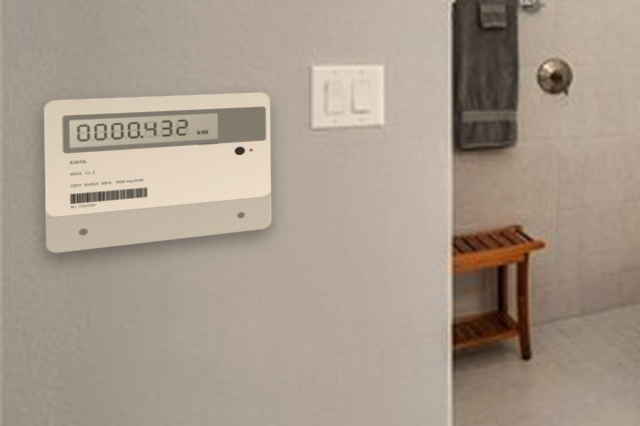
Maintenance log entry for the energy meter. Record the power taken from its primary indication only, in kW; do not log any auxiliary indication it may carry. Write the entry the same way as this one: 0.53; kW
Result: 0.432; kW
